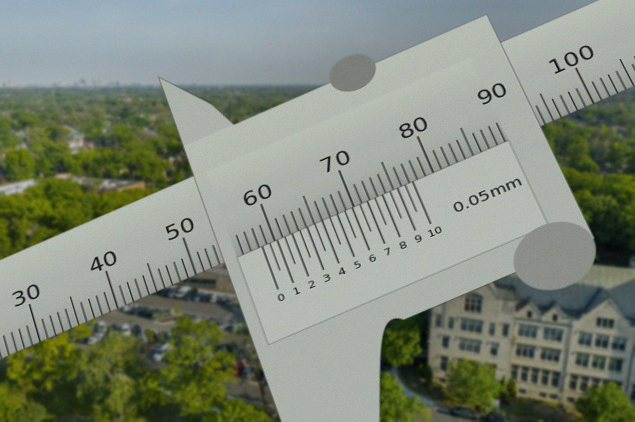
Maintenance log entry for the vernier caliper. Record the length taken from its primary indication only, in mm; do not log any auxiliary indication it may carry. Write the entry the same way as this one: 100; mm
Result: 58.4; mm
